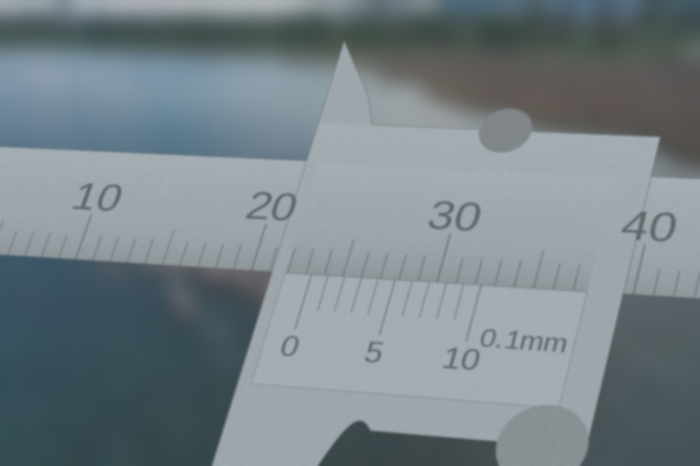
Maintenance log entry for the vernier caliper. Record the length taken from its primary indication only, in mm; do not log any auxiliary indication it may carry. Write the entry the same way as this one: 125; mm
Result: 23.3; mm
